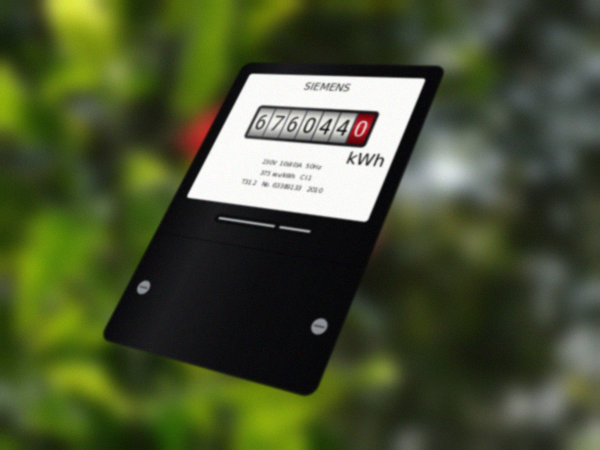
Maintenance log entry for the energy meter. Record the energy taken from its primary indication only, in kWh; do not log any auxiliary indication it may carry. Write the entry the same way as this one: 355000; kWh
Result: 676044.0; kWh
